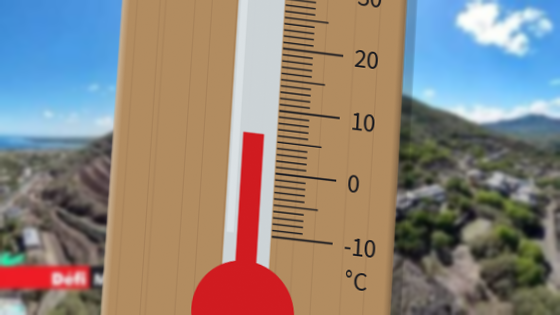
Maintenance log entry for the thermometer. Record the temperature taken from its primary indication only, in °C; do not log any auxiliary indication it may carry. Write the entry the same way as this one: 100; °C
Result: 6; °C
